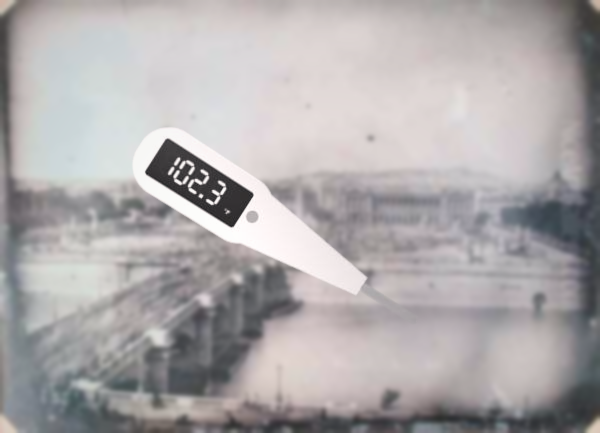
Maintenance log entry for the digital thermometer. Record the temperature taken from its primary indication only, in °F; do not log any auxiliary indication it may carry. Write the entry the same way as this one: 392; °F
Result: 102.3; °F
